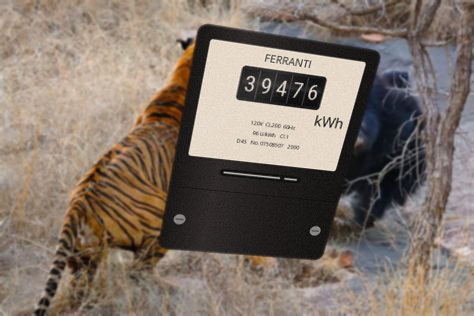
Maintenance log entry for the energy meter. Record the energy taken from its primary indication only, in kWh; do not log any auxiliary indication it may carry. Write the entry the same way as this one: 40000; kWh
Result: 39476; kWh
